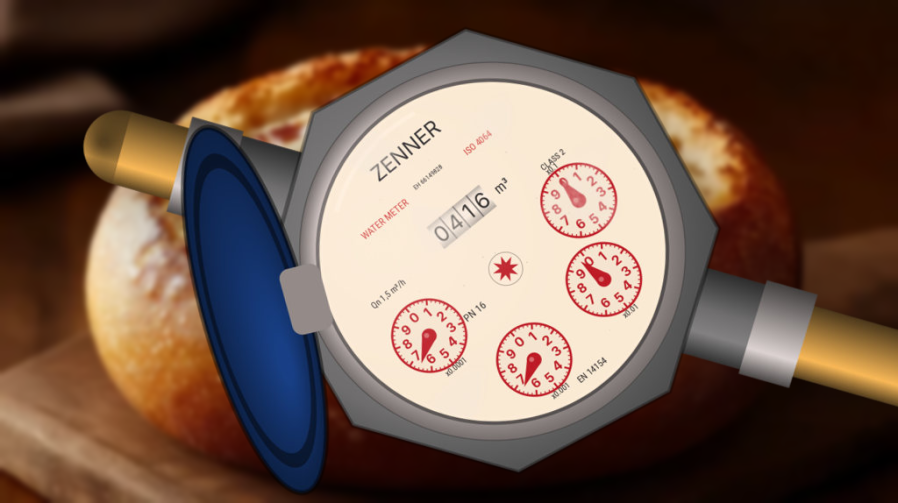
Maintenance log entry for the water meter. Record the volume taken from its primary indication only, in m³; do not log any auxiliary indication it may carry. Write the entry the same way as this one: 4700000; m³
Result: 415.9966; m³
